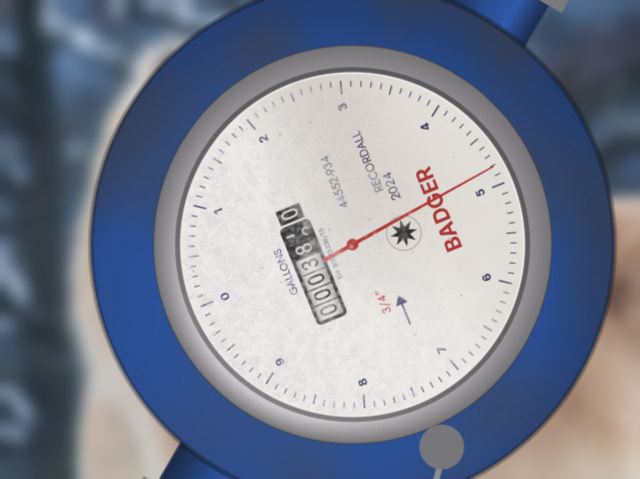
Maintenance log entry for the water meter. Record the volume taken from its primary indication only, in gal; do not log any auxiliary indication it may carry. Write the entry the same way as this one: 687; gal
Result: 3814.8; gal
